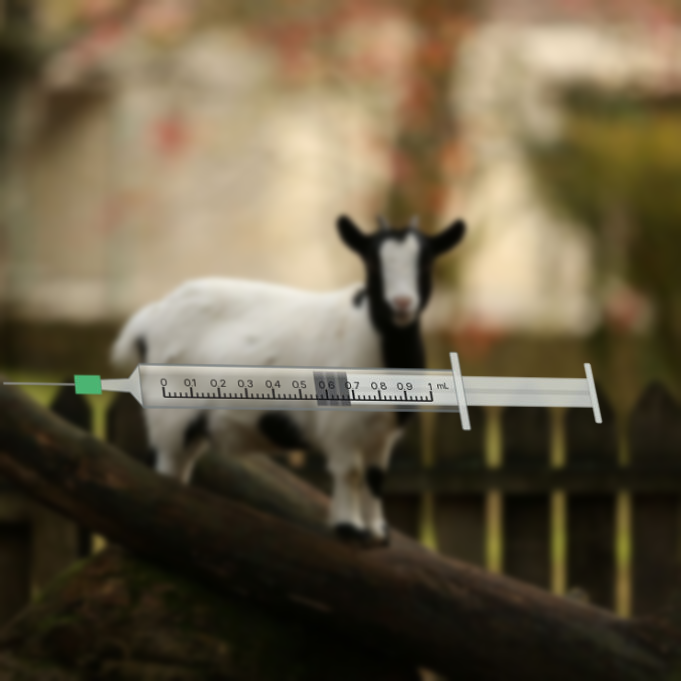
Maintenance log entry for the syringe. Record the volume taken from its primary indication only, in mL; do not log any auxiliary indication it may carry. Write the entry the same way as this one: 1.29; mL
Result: 0.56; mL
